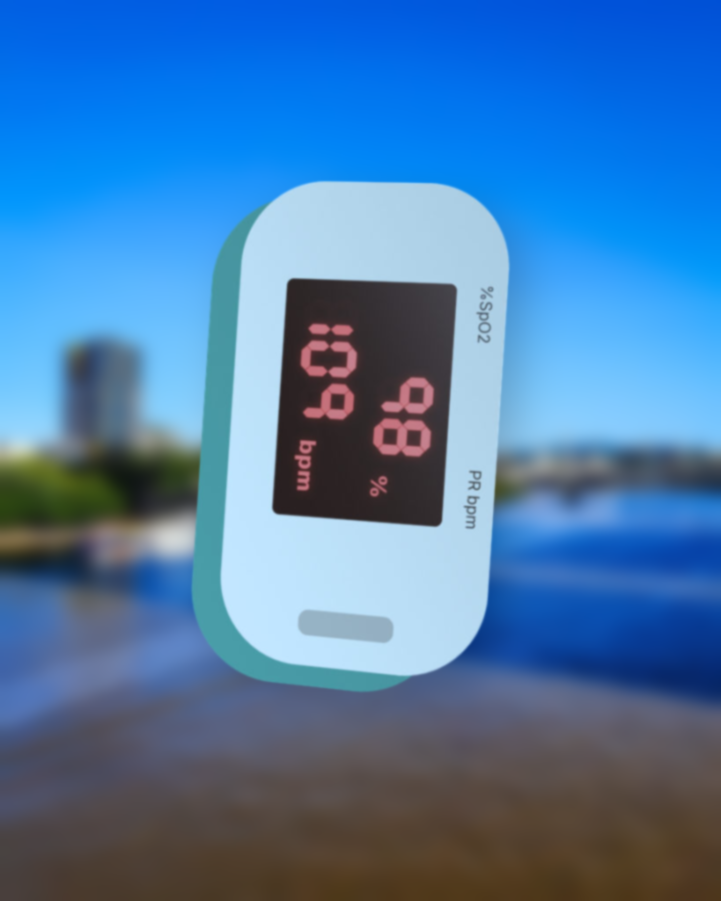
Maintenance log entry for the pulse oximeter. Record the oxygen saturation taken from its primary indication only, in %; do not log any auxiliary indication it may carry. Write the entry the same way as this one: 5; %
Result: 98; %
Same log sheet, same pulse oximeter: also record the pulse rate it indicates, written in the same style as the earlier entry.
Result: 109; bpm
